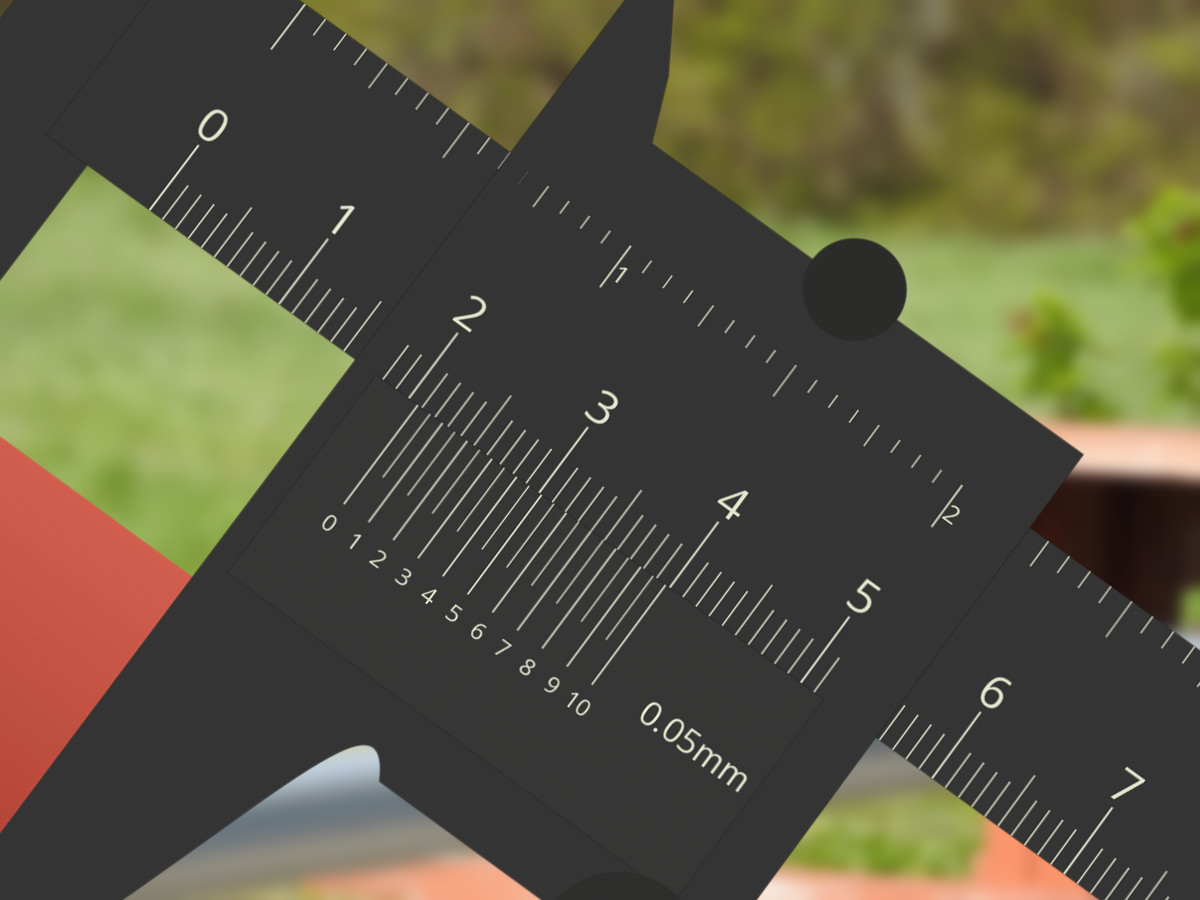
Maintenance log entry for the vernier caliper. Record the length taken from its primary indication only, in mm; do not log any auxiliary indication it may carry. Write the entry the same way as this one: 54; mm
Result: 20.7; mm
